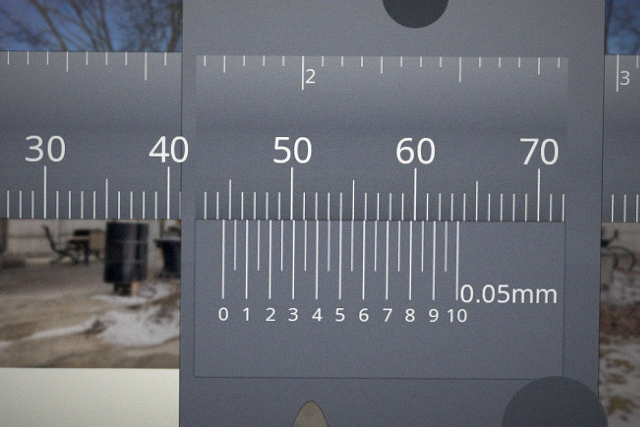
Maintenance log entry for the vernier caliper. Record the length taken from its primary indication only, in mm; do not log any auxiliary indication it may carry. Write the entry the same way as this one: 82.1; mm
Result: 44.5; mm
